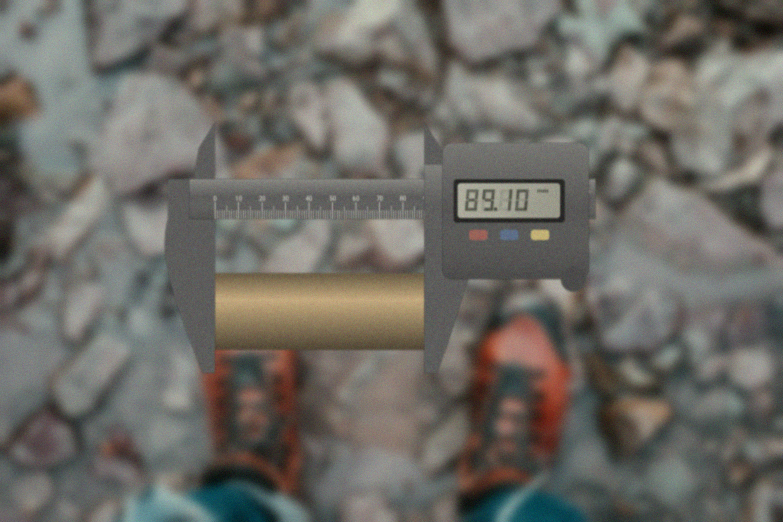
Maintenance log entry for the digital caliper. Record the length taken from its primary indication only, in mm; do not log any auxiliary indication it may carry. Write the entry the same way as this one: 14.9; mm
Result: 89.10; mm
